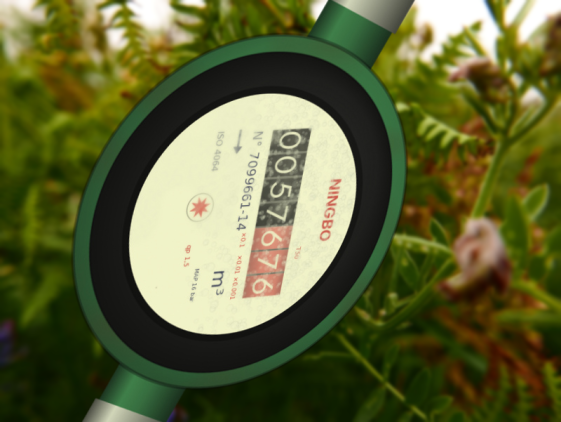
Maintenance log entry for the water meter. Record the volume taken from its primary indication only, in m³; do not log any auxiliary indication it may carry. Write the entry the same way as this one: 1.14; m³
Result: 57.676; m³
